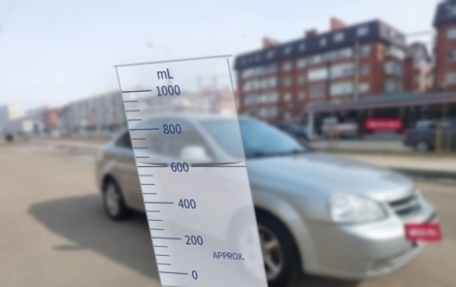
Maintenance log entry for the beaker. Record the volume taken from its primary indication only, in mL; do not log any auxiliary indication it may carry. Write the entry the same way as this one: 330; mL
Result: 600; mL
